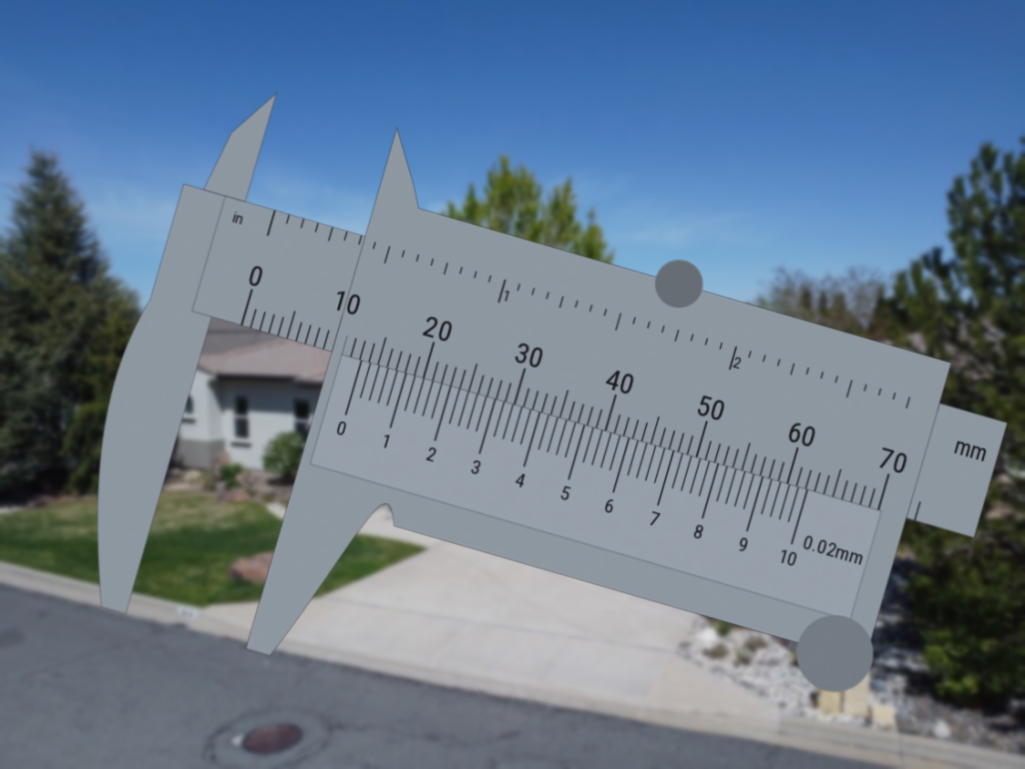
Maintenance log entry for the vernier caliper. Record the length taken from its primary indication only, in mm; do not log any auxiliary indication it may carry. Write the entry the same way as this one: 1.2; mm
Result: 13.2; mm
